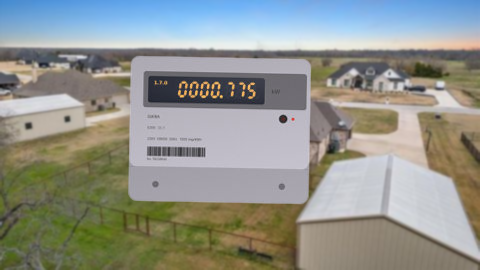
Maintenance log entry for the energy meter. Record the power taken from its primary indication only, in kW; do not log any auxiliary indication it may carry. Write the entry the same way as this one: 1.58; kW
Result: 0.775; kW
